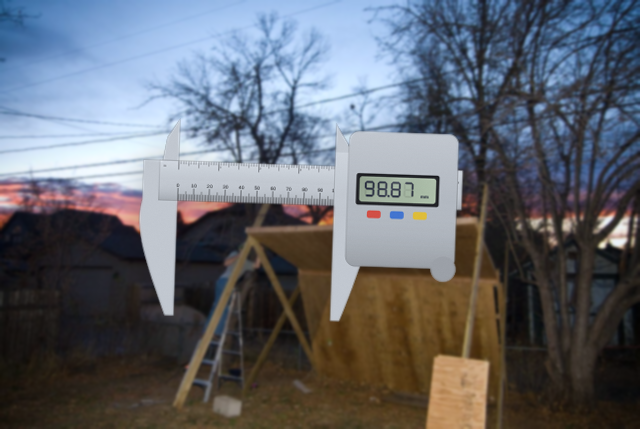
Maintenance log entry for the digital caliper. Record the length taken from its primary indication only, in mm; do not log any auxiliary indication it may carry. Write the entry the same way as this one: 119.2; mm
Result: 98.87; mm
